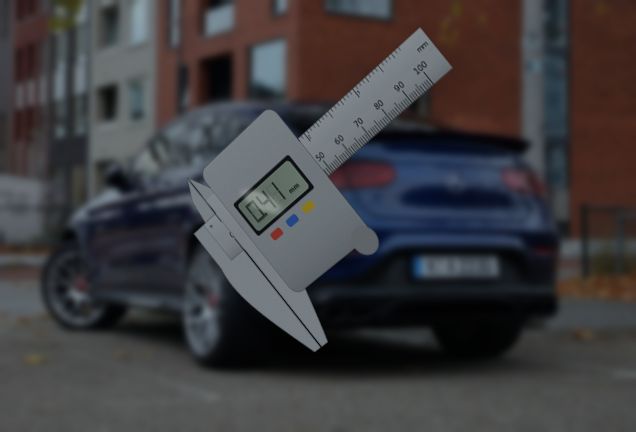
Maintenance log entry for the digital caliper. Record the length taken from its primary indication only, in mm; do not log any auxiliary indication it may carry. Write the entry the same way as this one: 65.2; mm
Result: 0.41; mm
